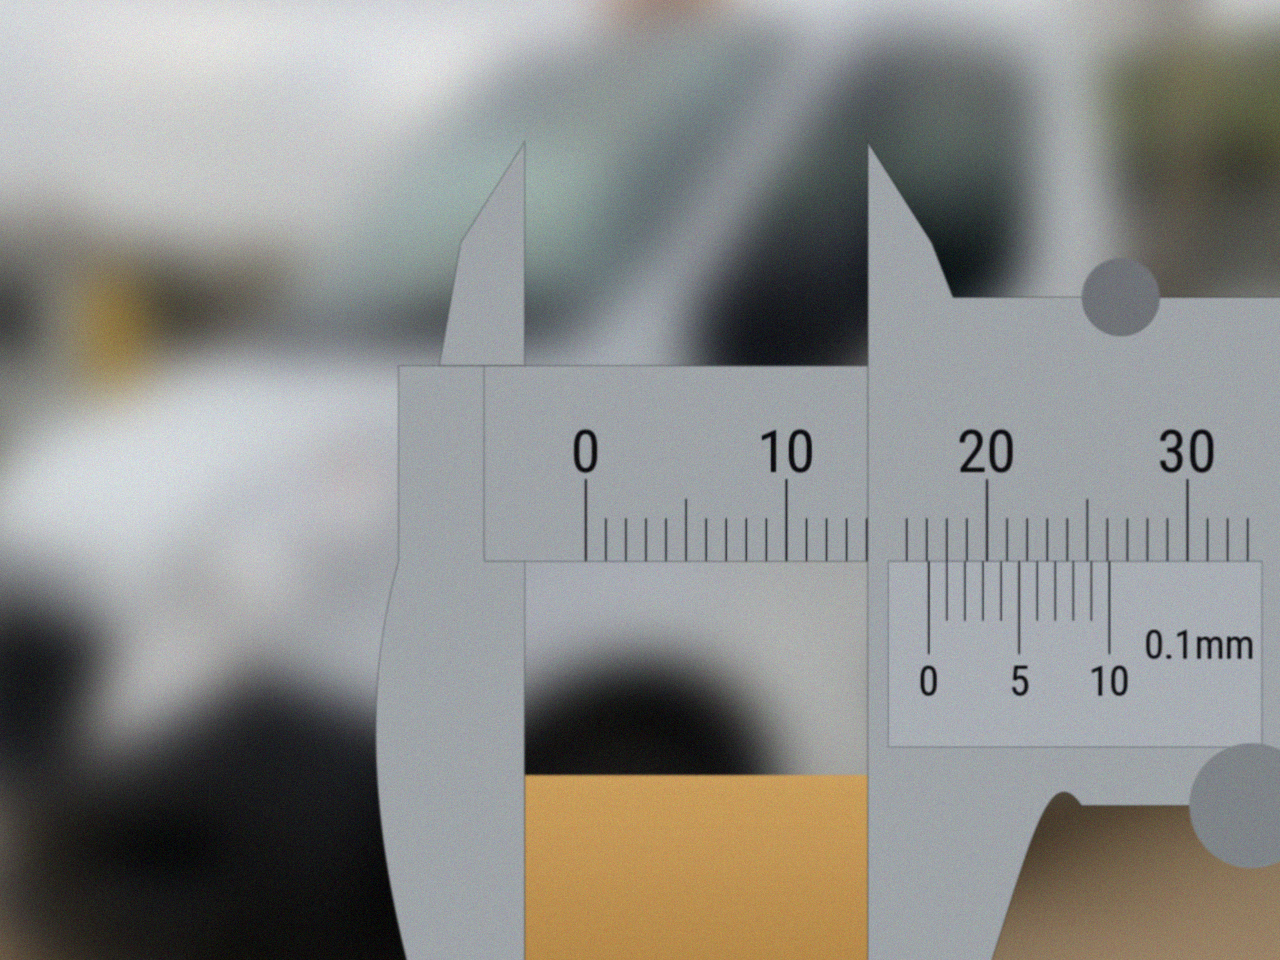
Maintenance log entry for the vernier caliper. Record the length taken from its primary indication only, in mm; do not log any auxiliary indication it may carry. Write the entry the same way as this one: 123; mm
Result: 17.1; mm
